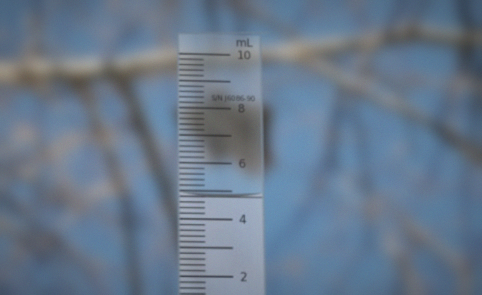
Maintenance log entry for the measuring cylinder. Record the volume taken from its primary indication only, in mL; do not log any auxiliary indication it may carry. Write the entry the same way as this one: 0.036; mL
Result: 4.8; mL
